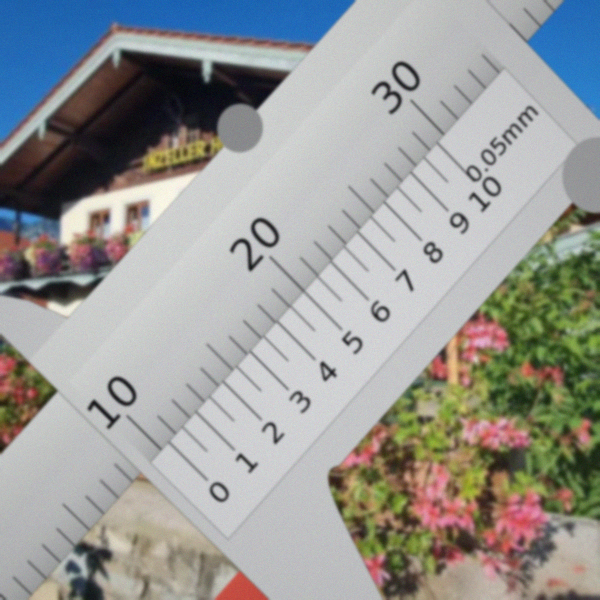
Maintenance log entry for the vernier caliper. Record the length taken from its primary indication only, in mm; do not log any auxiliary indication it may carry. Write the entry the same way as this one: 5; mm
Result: 10.5; mm
